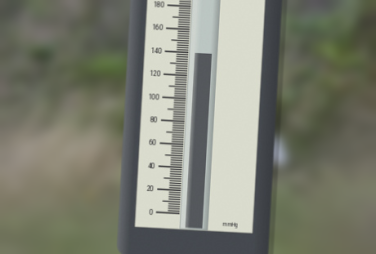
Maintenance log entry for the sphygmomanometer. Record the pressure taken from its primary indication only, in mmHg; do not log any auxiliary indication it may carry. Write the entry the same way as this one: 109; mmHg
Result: 140; mmHg
